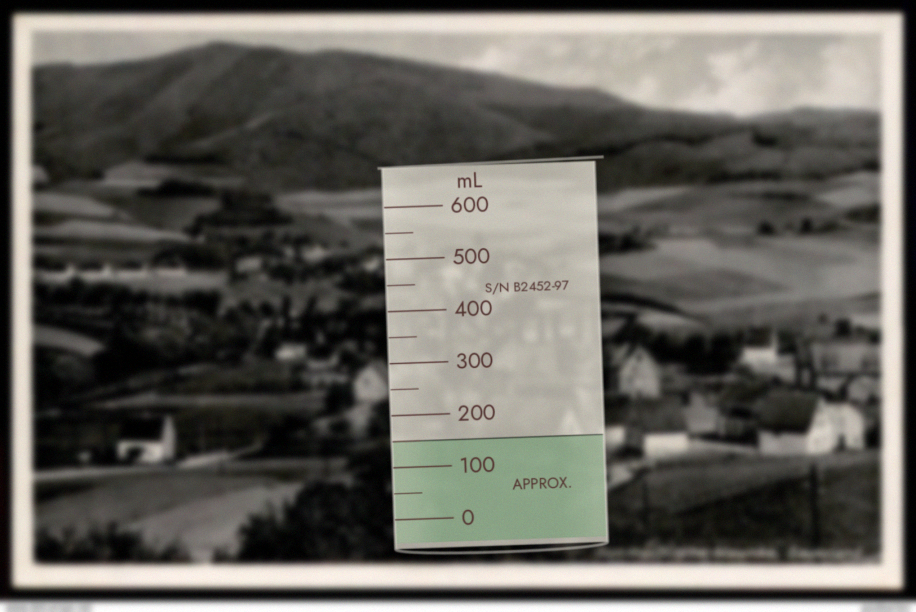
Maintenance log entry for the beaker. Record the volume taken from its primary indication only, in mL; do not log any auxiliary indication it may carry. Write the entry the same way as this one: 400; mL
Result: 150; mL
